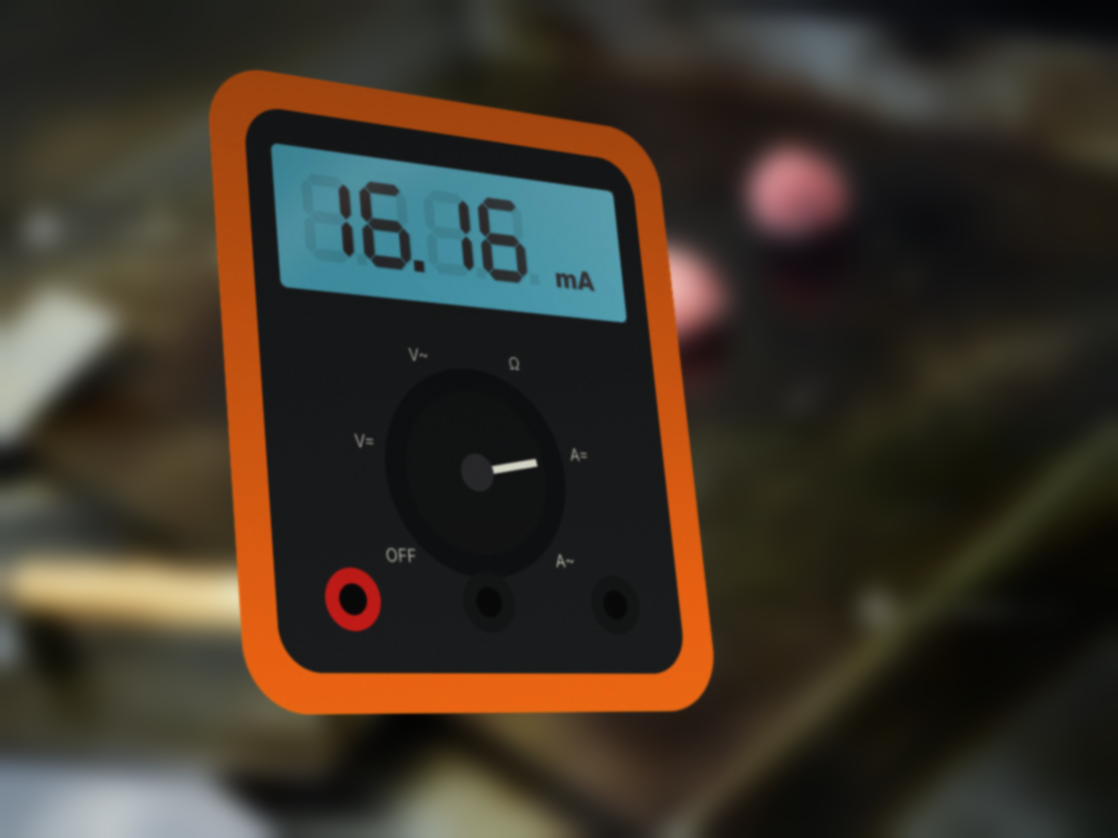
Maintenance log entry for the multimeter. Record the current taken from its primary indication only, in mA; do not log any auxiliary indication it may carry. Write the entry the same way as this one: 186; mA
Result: 16.16; mA
